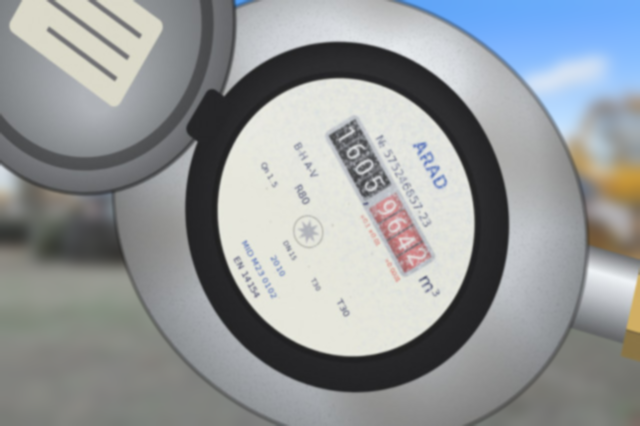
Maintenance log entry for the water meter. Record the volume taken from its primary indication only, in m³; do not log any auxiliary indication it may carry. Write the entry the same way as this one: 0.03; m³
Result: 1605.9642; m³
